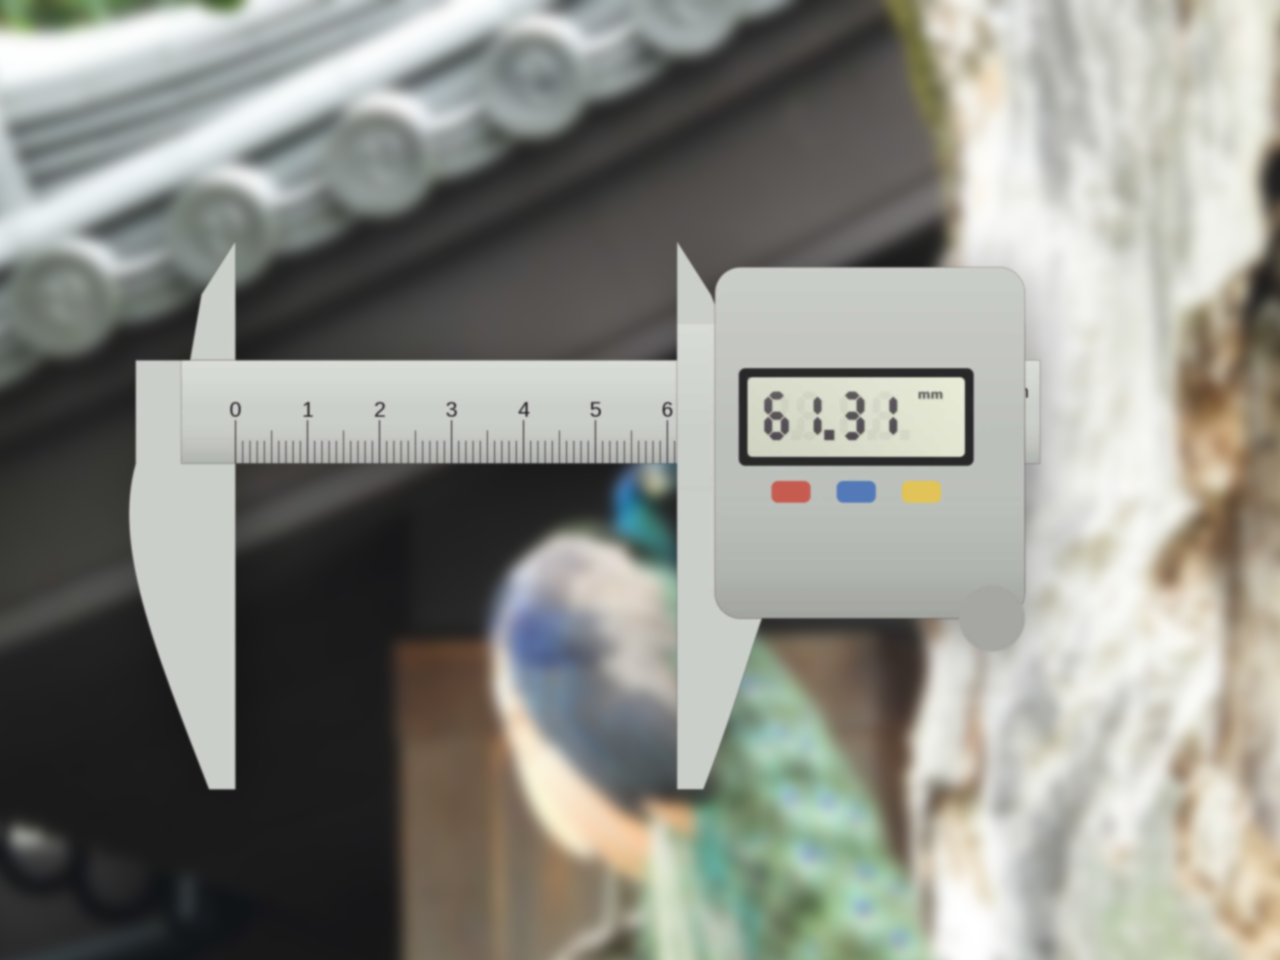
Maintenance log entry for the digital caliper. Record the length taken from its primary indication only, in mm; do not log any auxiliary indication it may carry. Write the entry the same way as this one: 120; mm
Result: 61.31; mm
